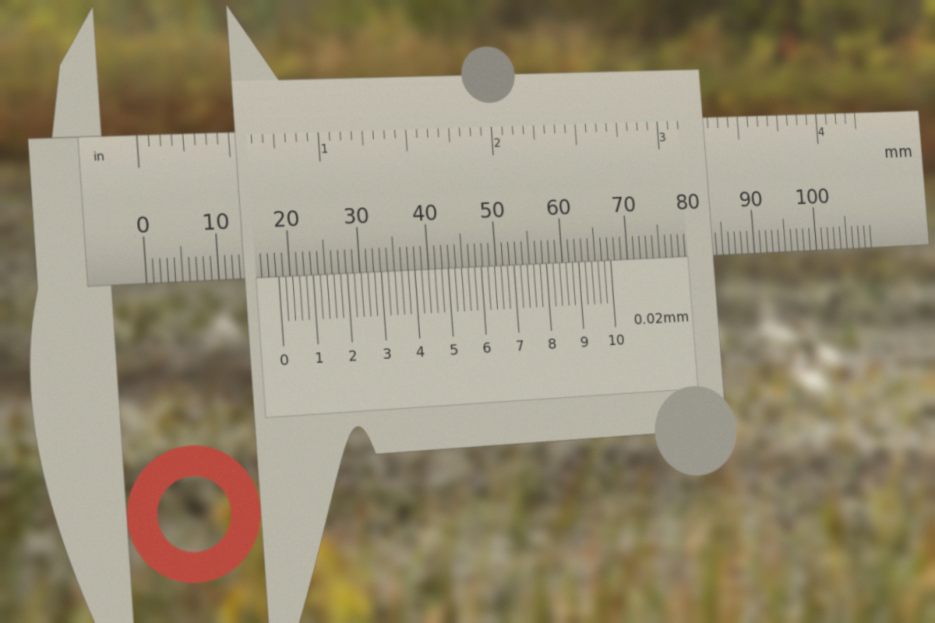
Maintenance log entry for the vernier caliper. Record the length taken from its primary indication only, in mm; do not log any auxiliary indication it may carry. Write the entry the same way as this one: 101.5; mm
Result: 18.4; mm
